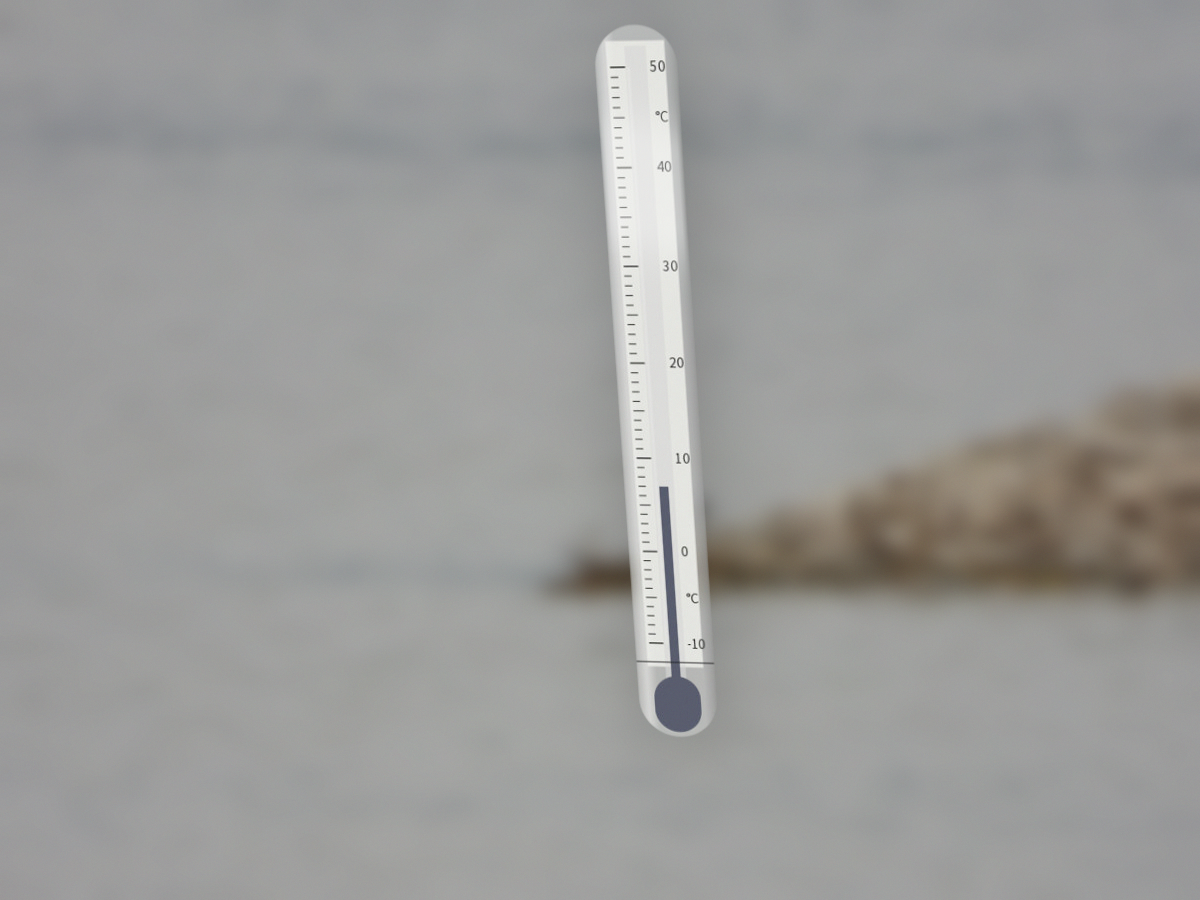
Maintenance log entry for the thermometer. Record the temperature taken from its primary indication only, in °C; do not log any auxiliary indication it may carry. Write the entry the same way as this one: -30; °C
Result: 7; °C
